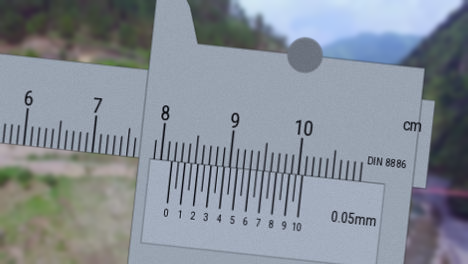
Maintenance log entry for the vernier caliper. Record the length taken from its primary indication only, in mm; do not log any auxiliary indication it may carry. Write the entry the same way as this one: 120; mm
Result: 81.6; mm
